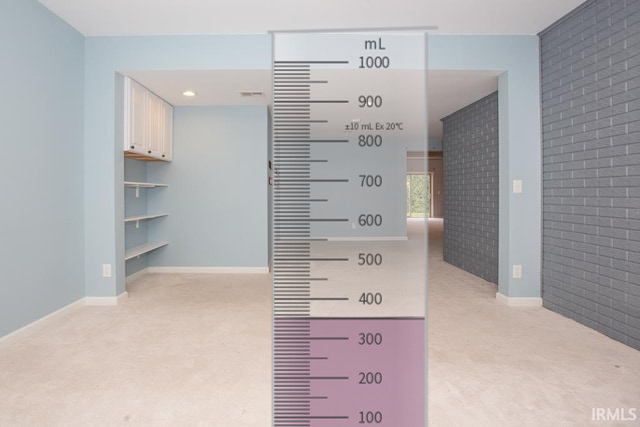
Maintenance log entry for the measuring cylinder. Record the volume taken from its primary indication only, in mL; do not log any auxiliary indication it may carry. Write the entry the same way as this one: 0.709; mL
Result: 350; mL
